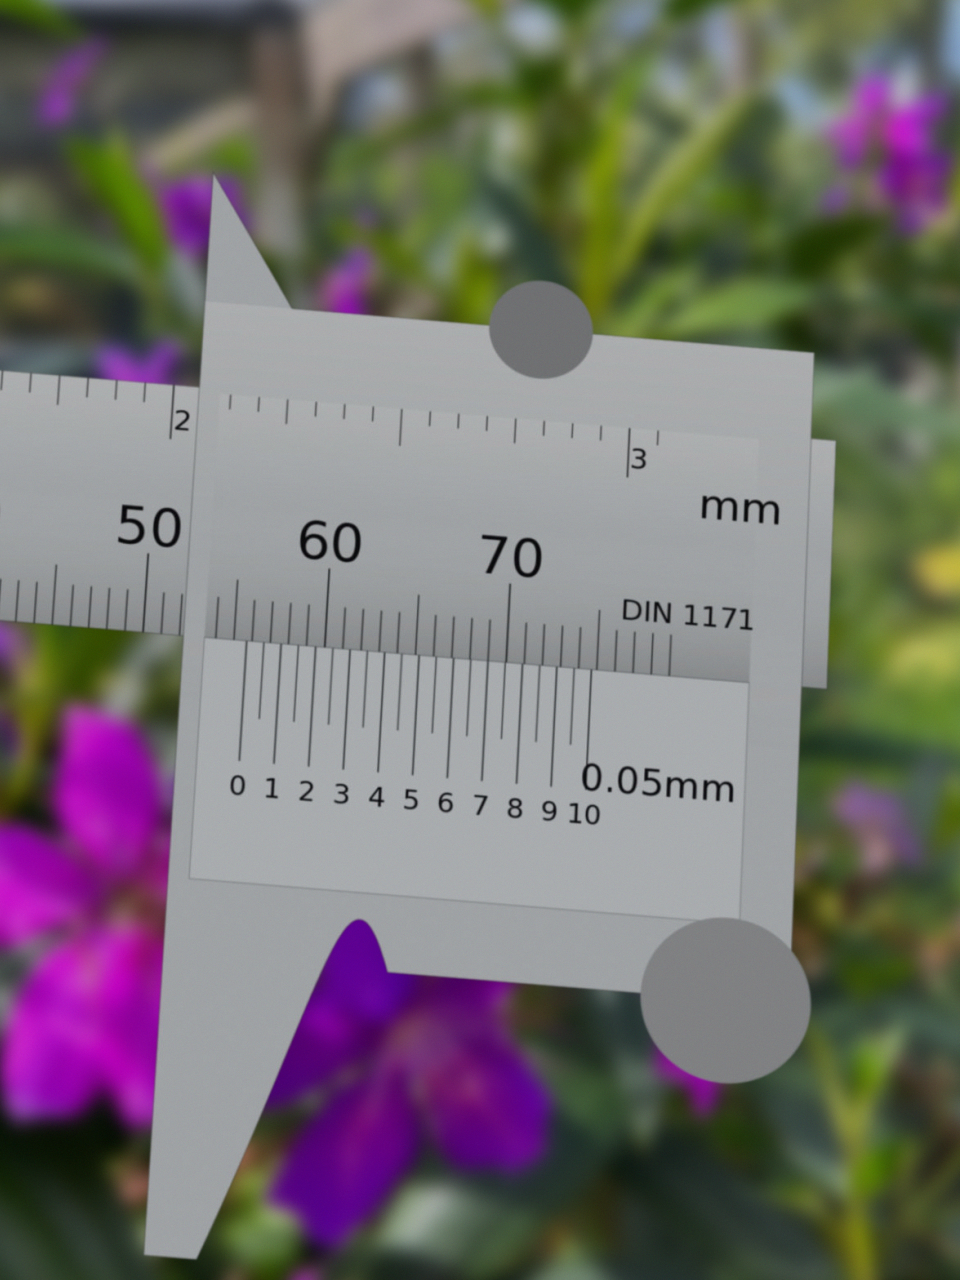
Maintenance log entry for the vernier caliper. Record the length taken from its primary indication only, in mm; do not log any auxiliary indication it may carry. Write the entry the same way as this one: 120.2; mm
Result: 55.7; mm
